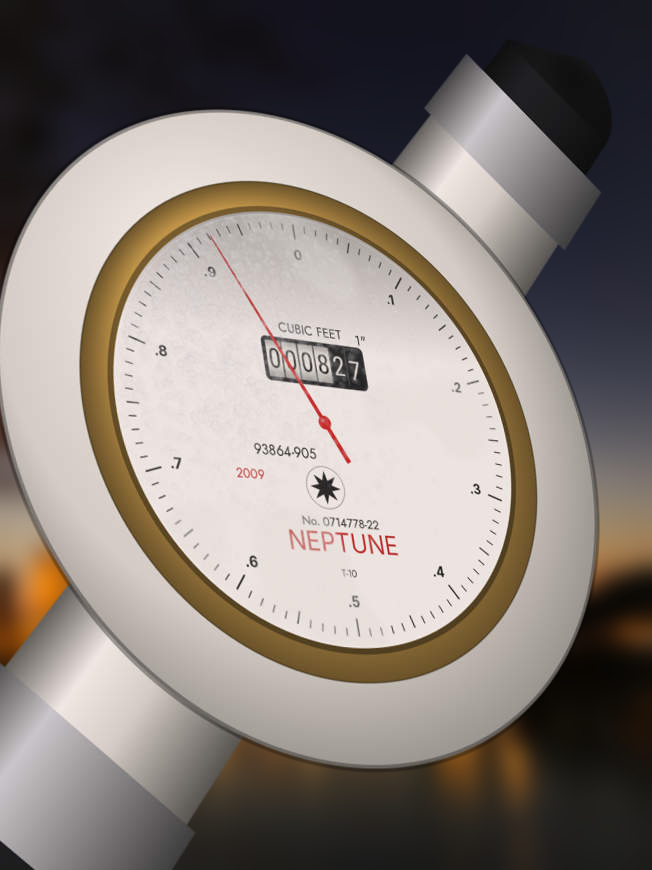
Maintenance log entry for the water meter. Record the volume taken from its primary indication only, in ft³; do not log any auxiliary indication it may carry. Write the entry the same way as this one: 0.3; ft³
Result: 826.92; ft³
